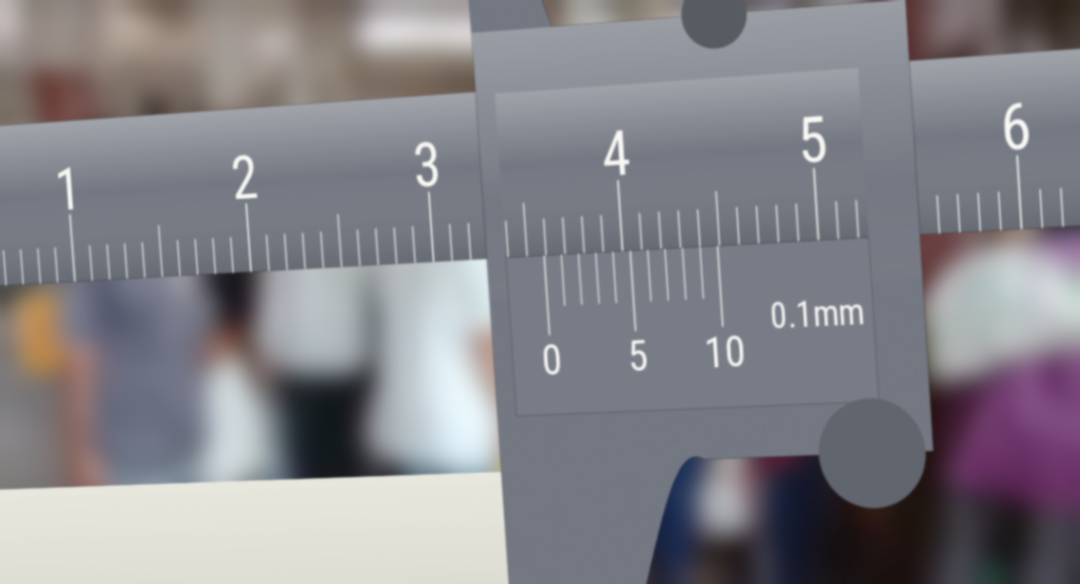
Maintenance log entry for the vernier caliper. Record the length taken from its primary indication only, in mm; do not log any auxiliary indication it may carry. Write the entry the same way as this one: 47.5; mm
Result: 35.9; mm
